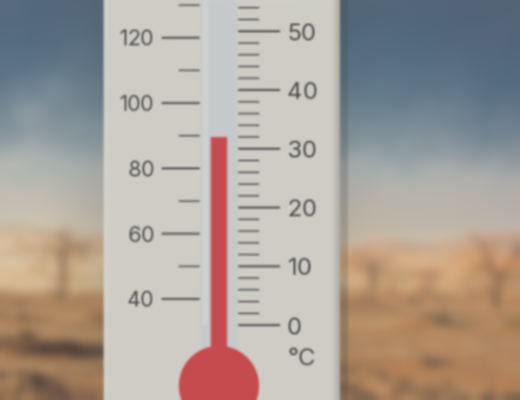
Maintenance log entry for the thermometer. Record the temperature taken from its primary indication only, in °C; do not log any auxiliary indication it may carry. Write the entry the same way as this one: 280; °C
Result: 32; °C
